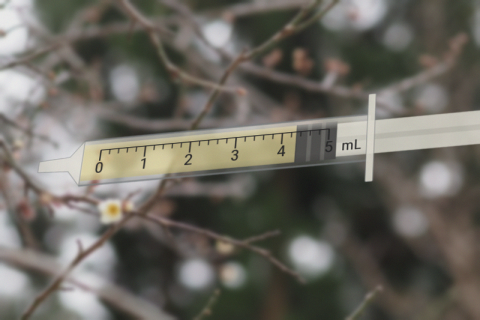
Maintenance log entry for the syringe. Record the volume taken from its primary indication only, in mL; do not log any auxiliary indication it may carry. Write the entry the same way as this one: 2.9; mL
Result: 4.3; mL
